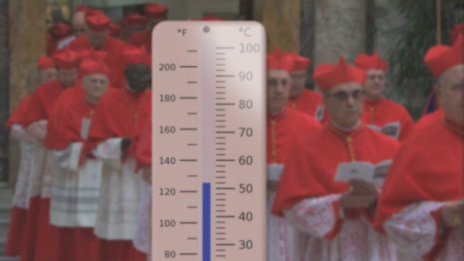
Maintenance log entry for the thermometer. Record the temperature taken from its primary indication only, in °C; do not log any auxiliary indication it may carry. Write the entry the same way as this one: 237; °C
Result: 52; °C
